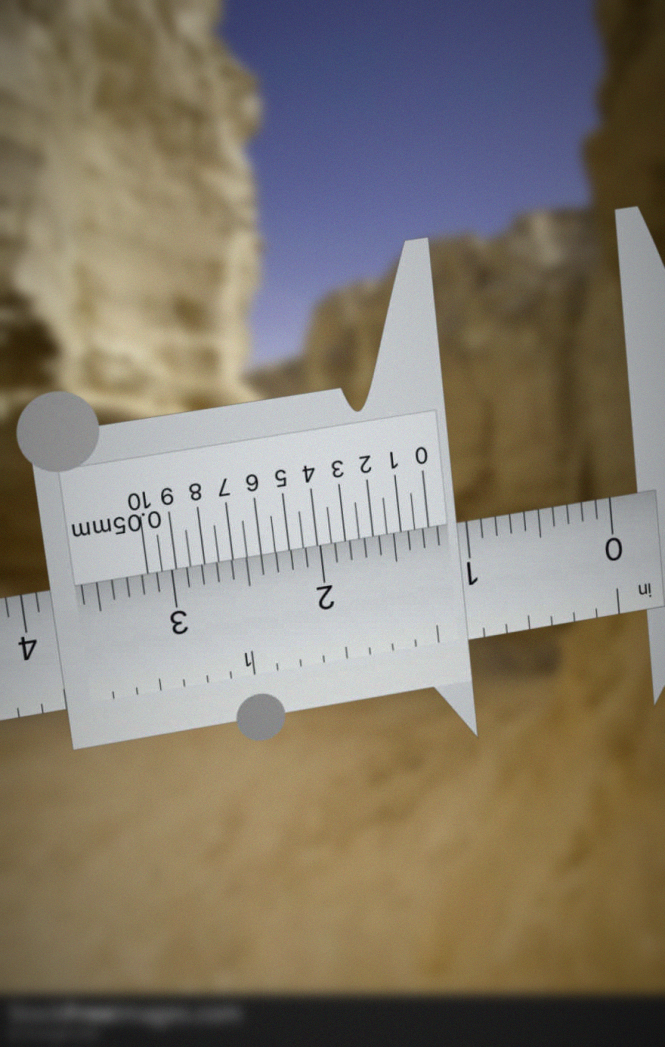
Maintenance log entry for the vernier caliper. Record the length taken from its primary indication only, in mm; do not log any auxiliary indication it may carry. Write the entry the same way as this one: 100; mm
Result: 12.6; mm
